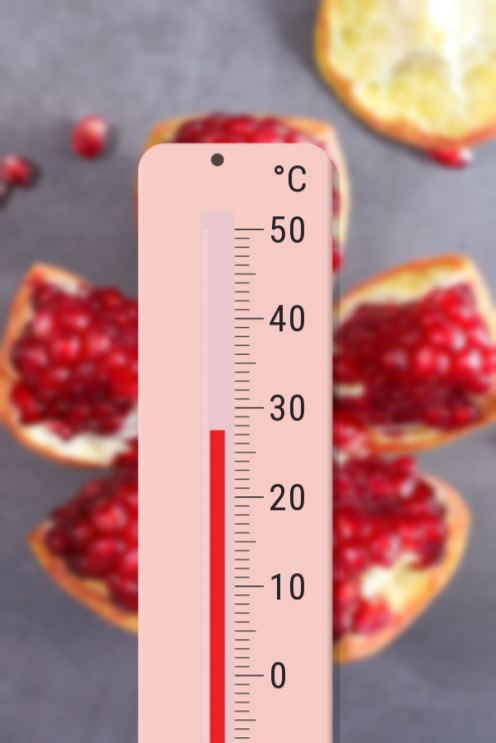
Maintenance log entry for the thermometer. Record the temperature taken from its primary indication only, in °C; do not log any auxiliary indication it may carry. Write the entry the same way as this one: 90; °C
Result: 27.5; °C
